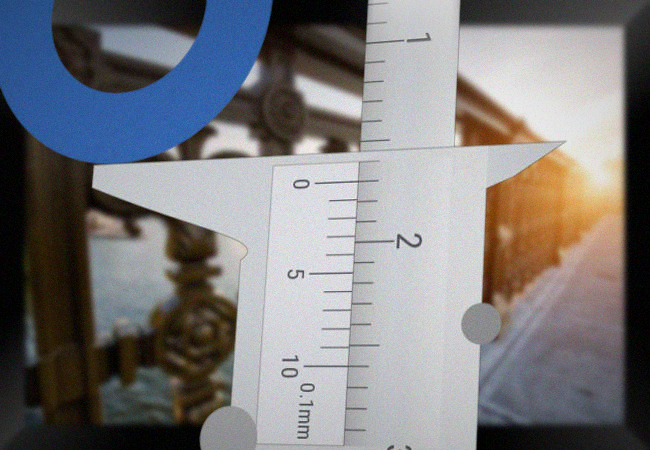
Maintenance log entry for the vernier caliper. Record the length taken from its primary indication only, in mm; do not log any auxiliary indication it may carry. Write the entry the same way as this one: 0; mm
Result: 17.0; mm
